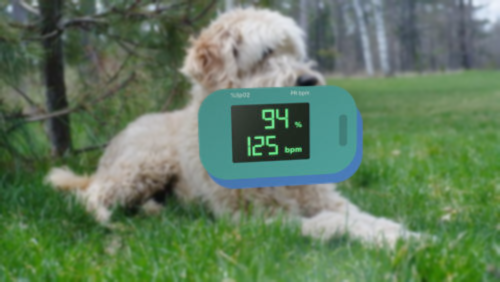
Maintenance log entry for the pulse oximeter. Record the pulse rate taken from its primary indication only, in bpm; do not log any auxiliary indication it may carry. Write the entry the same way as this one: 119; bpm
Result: 125; bpm
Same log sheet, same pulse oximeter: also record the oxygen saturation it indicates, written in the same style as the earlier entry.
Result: 94; %
